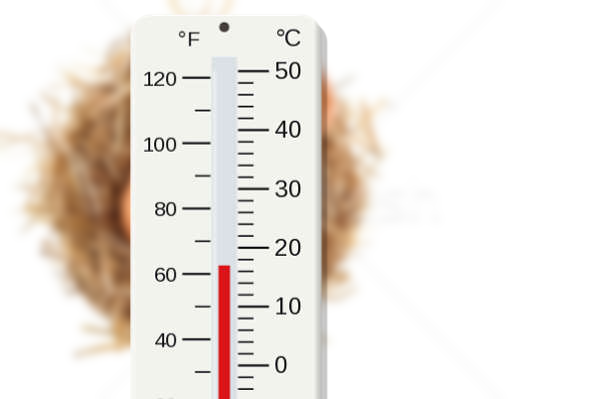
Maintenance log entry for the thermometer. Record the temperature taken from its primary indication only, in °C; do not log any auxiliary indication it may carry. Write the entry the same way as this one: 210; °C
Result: 17; °C
